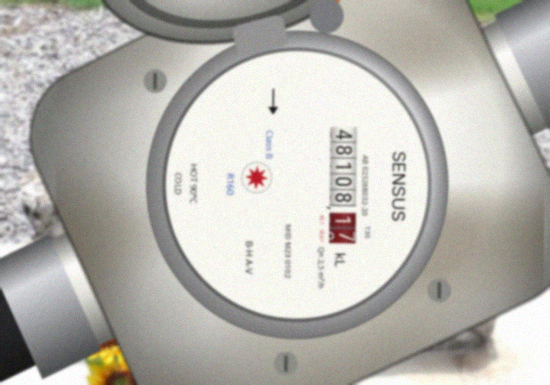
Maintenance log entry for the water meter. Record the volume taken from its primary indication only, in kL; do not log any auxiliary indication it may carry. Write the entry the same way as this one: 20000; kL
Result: 48108.17; kL
